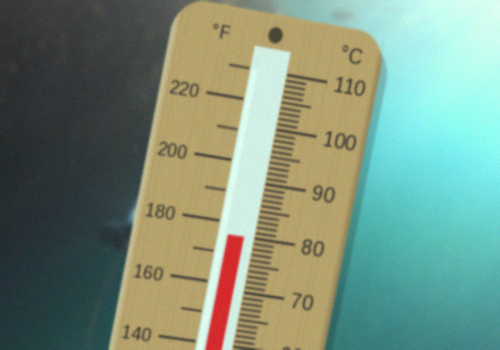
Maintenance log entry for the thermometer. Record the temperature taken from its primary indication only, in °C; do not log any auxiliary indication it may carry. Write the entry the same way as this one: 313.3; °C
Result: 80; °C
